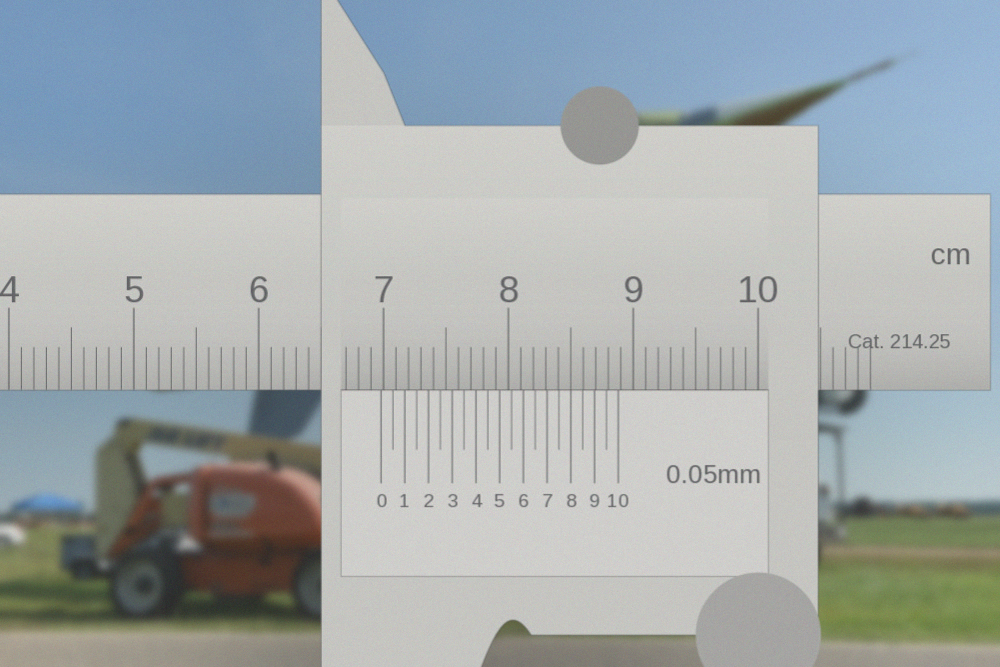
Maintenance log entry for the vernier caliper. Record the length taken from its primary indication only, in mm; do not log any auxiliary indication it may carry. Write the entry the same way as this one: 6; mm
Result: 69.8; mm
